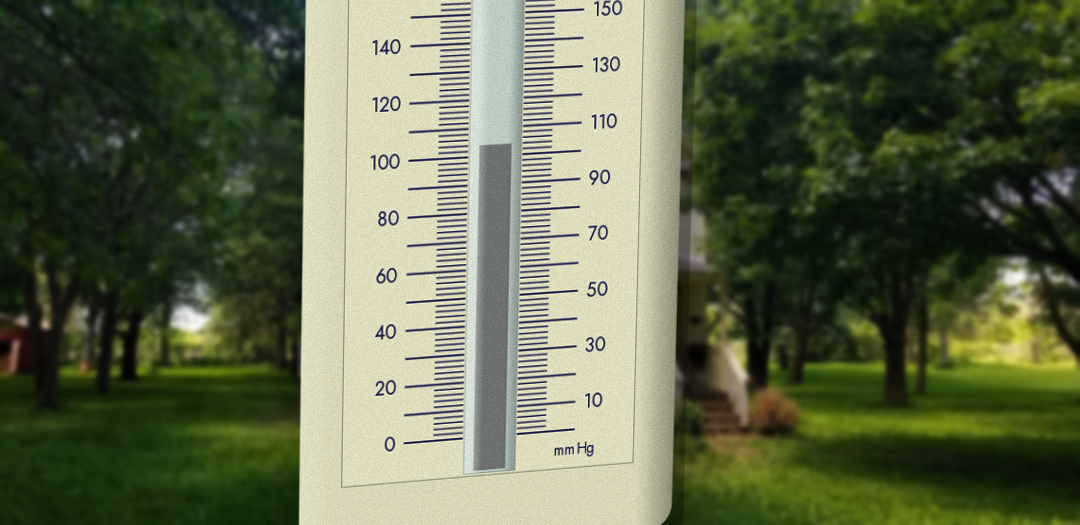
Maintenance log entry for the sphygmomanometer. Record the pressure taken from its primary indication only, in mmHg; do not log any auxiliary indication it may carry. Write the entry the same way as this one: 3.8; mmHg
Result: 104; mmHg
